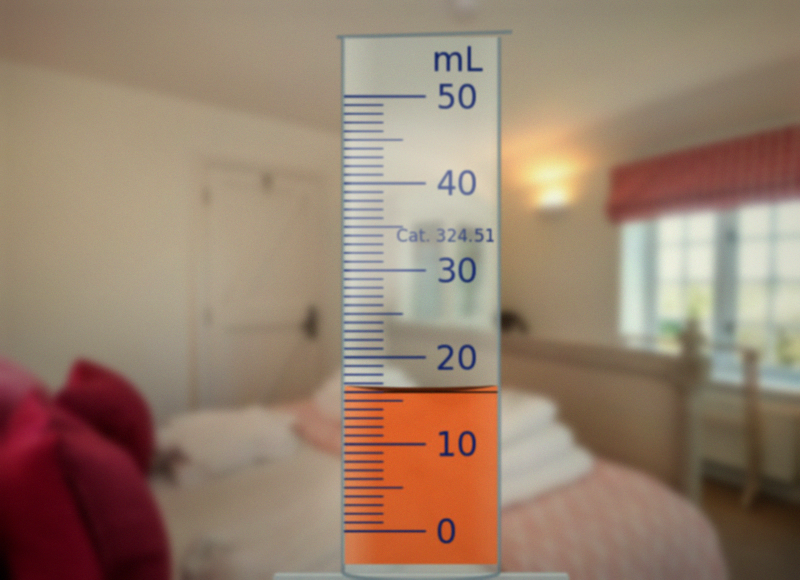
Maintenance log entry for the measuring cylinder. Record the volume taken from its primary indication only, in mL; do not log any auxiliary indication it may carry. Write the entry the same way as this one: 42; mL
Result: 16; mL
